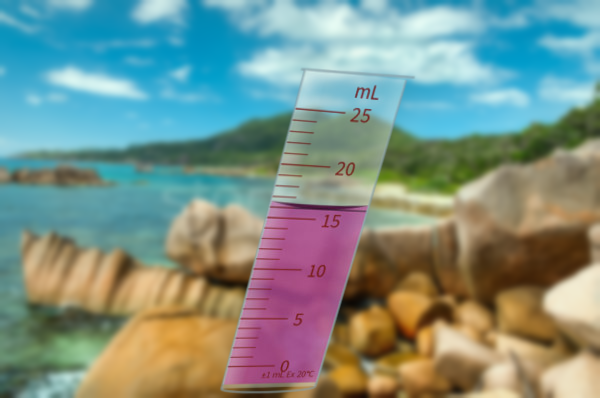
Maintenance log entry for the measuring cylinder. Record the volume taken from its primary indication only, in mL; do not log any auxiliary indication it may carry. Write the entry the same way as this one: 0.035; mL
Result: 16; mL
